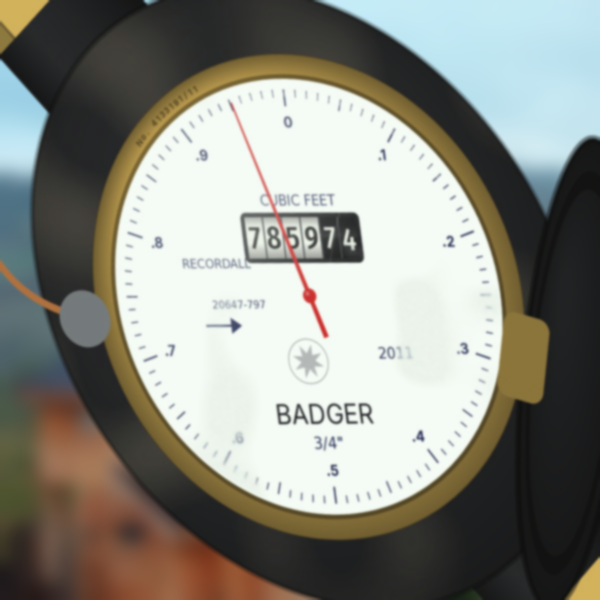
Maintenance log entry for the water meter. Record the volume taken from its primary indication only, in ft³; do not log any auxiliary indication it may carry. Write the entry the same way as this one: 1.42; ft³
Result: 785973.95; ft³
